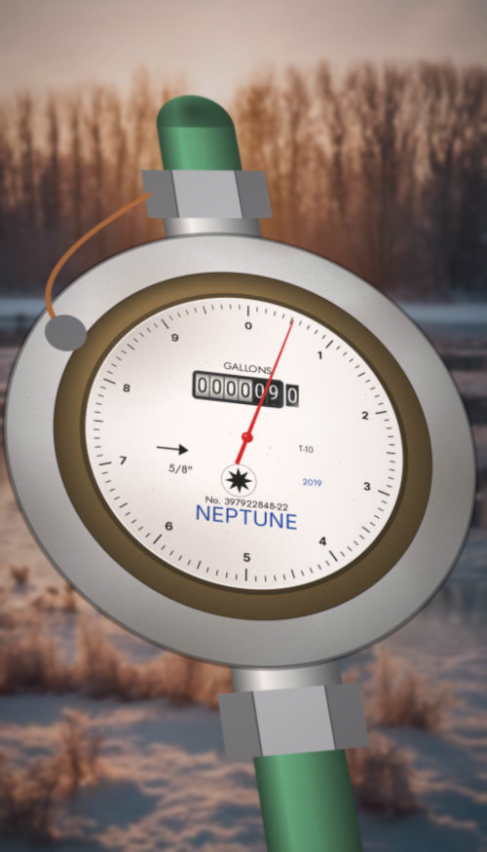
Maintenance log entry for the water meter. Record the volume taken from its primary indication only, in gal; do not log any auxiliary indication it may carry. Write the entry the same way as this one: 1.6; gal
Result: 90.5; gal
